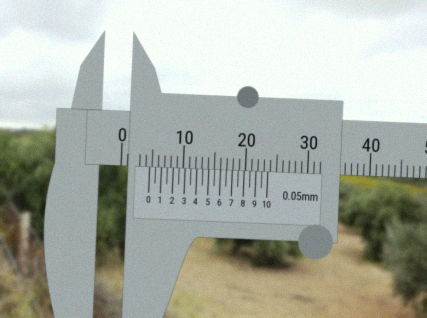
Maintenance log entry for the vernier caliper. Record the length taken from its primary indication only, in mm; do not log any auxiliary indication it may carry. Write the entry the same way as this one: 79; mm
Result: 4.6; mm
